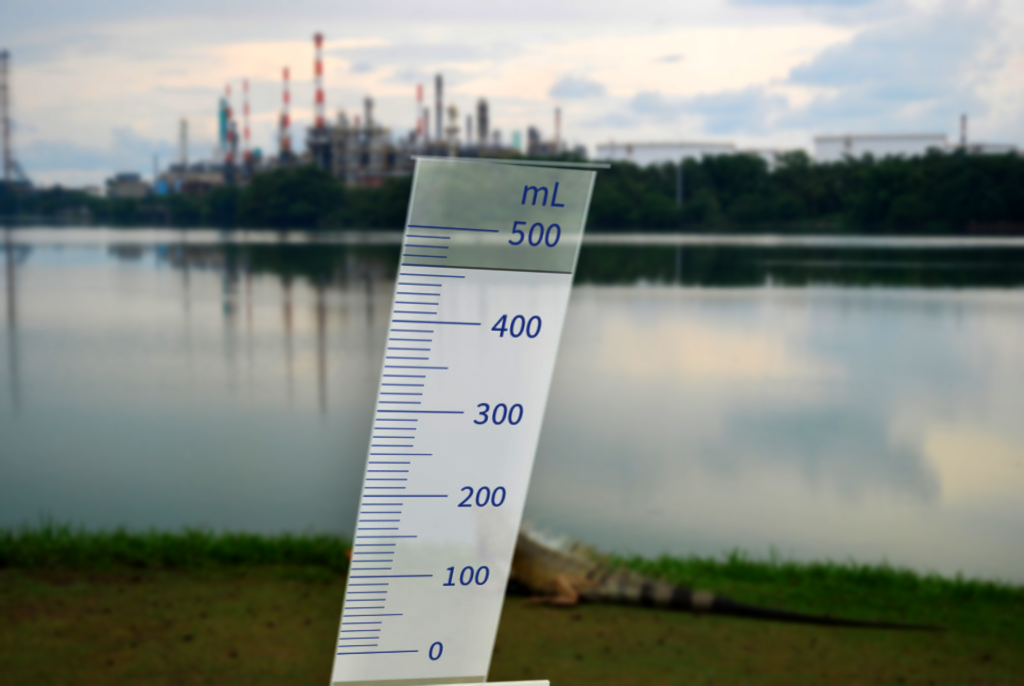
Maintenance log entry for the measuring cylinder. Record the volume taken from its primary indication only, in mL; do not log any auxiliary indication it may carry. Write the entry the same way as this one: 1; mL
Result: 460; mL
